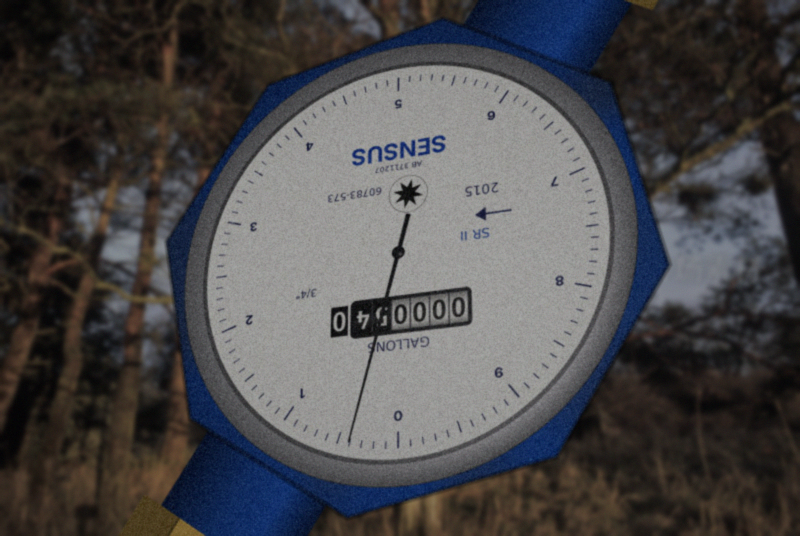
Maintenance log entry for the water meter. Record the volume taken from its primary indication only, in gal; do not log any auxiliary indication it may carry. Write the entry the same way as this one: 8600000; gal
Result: 540.4; gal
